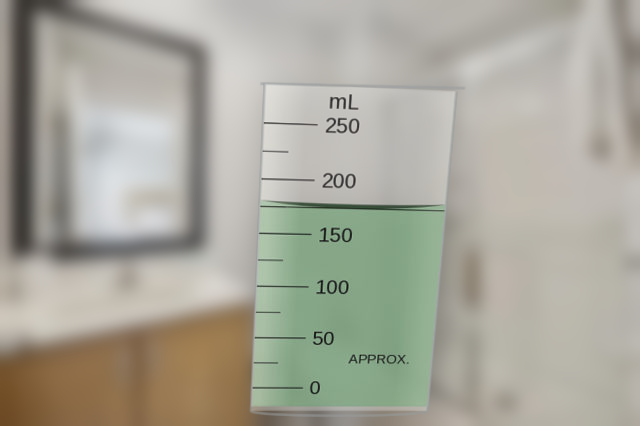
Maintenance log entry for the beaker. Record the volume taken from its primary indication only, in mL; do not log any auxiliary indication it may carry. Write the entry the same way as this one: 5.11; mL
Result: 175; mL
